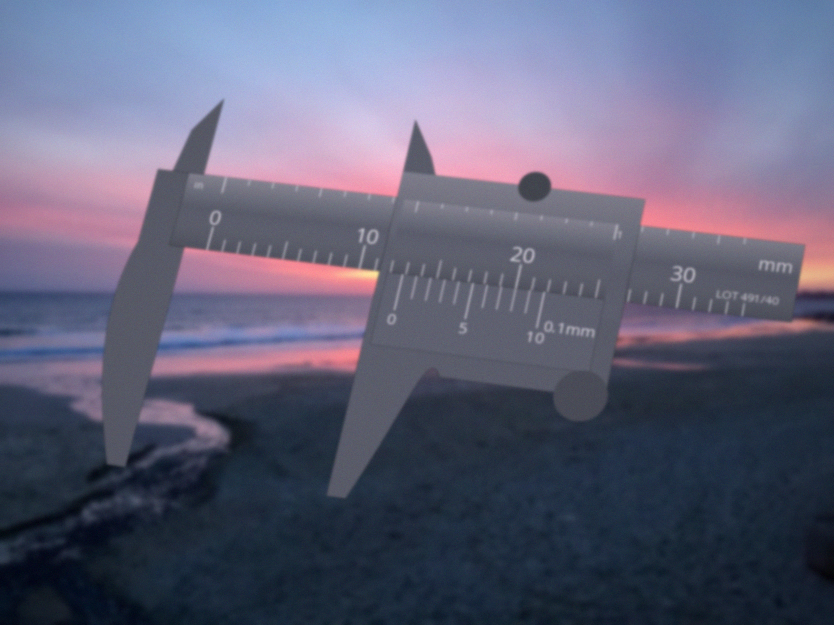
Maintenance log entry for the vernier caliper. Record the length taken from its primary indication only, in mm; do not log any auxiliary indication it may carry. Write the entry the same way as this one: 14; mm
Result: 12.8; mm
